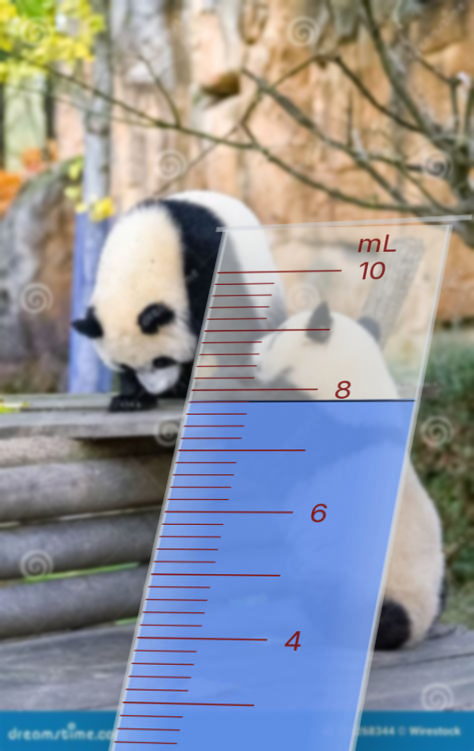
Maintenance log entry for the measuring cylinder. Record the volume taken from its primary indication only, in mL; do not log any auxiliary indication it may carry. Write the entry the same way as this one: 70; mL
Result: 7.8; mL
